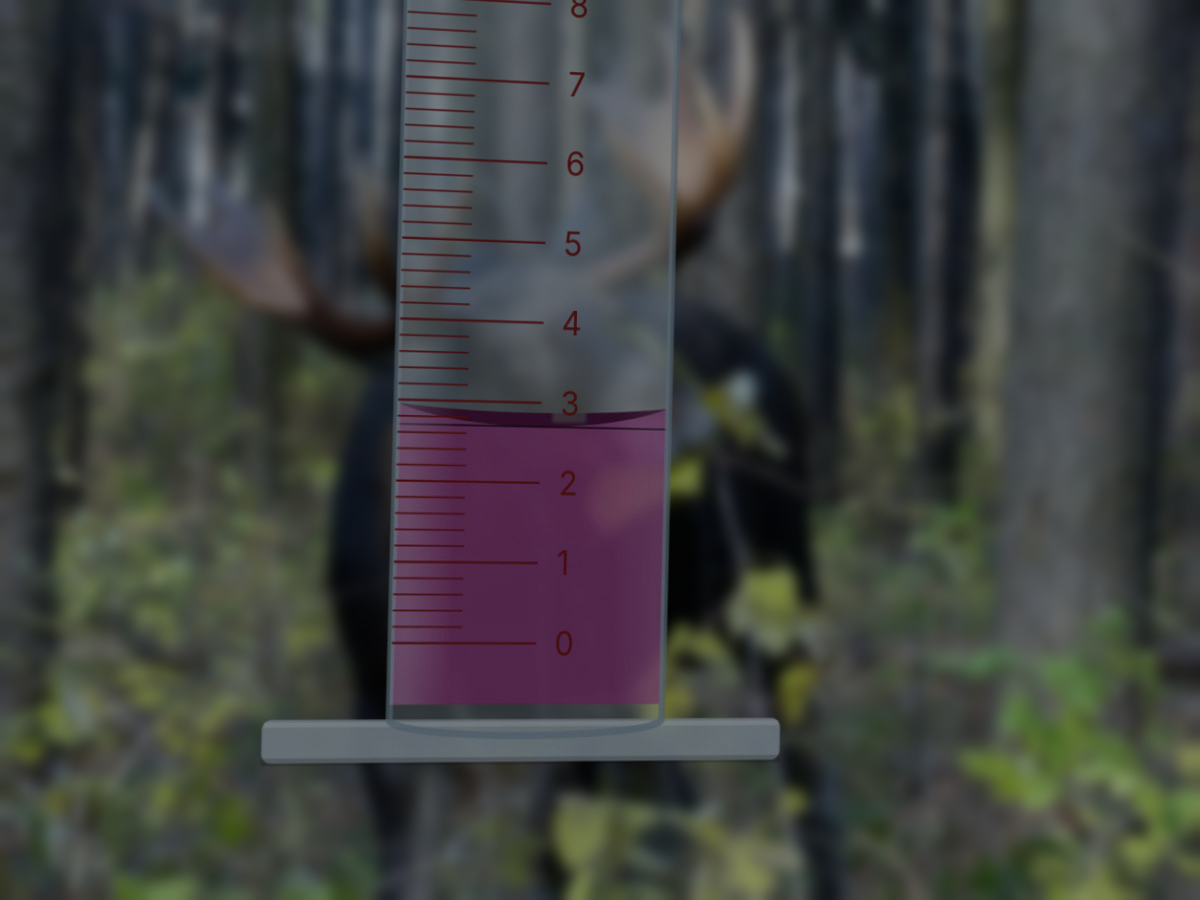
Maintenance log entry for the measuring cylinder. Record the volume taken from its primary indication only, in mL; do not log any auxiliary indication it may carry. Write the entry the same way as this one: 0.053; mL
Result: 2.7; mL
